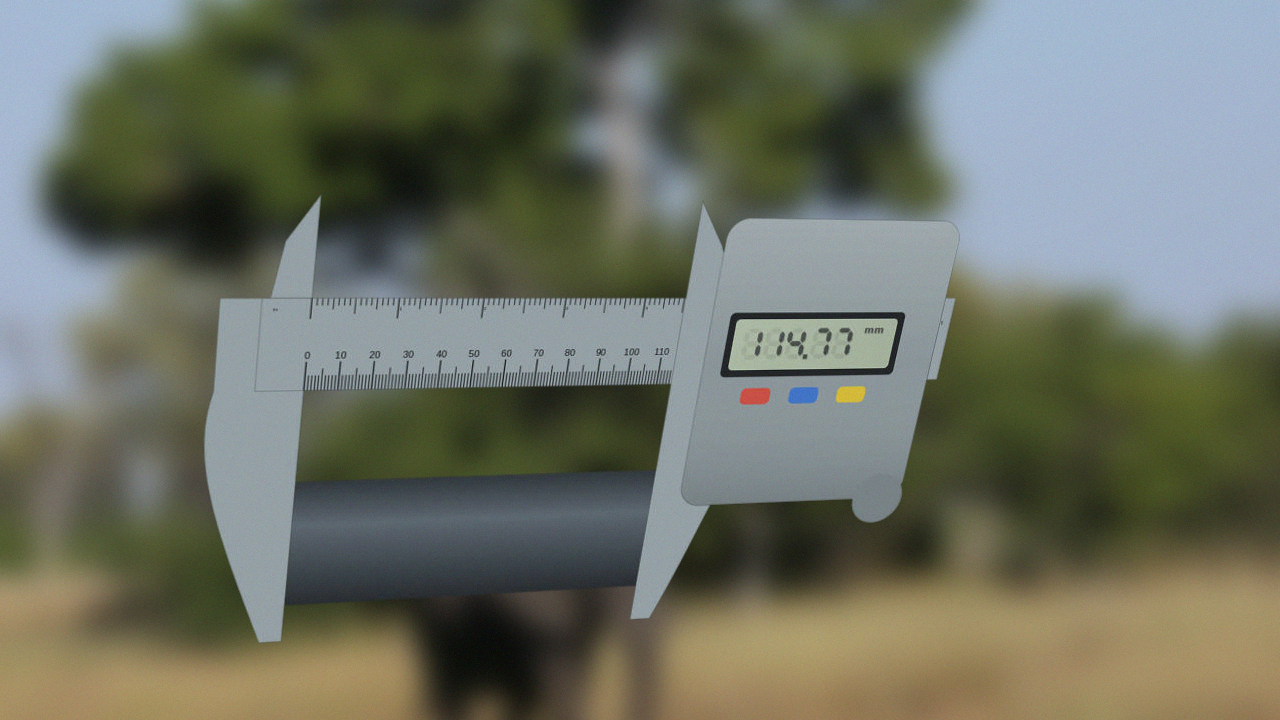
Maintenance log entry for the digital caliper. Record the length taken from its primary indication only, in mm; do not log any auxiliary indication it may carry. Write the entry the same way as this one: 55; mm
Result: 114.77; mm
